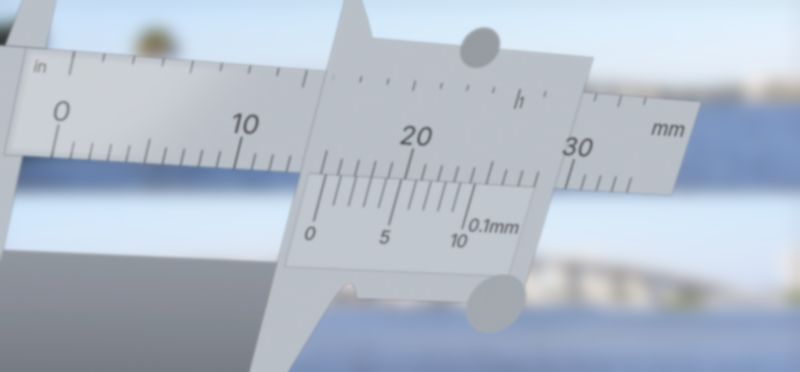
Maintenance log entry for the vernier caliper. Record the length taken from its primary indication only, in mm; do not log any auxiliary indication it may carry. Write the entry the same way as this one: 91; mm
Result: 15.3; mm
